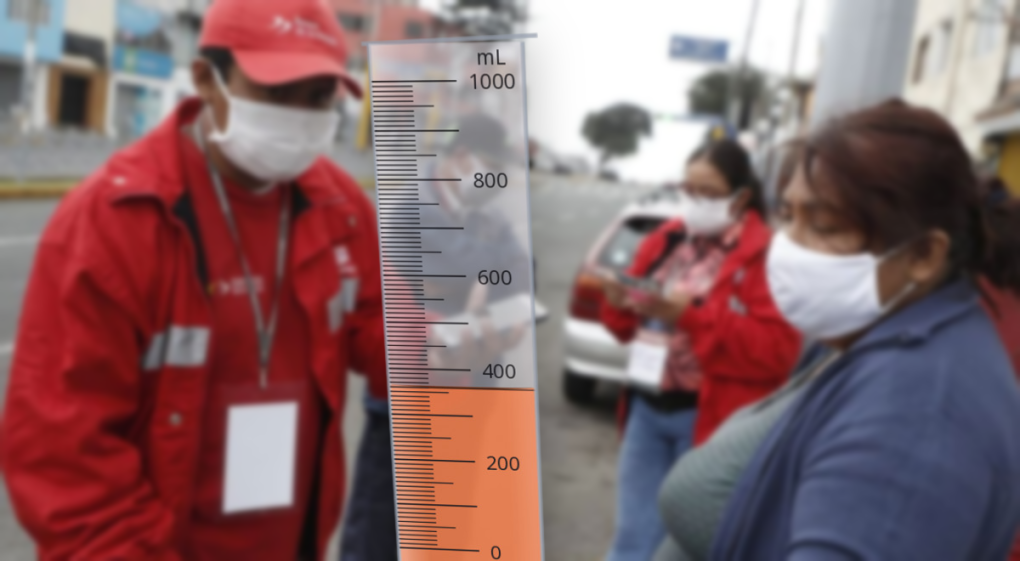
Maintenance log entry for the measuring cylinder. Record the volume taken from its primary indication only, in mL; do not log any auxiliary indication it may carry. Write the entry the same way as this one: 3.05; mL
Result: 360; mL
